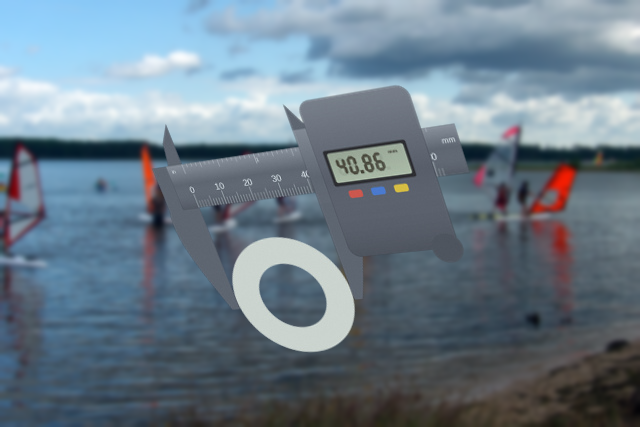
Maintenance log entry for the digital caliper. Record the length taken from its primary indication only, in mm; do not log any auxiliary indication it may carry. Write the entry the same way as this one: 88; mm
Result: 40.86; mm
